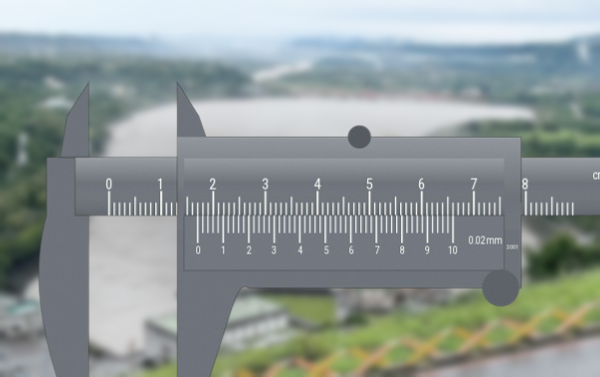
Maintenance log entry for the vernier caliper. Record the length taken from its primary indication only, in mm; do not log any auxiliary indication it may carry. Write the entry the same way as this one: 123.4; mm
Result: 17.0; mm
